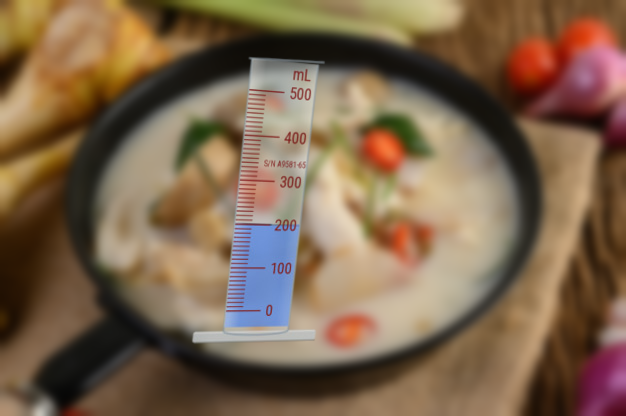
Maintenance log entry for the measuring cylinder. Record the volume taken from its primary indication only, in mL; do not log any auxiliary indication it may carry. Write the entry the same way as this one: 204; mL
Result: 200; mL
